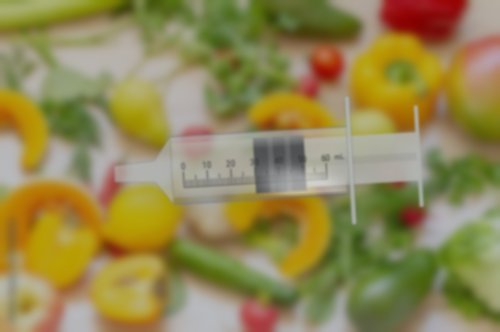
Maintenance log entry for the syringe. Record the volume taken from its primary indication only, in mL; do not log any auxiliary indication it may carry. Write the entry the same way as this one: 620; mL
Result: 30; mL
